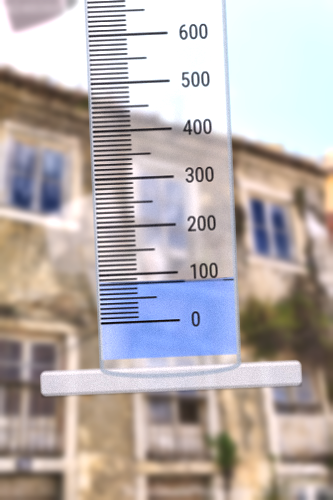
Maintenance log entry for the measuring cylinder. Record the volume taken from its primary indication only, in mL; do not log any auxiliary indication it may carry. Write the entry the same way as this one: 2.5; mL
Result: 80; mL
